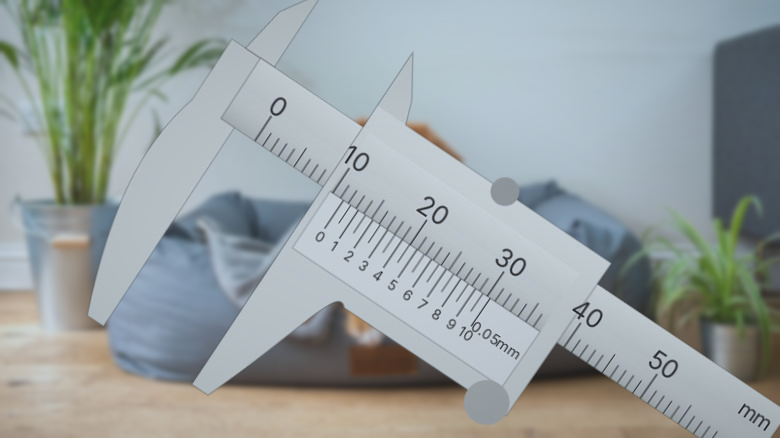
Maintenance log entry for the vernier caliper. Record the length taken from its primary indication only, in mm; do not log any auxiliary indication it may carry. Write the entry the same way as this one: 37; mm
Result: 11.4; mm
